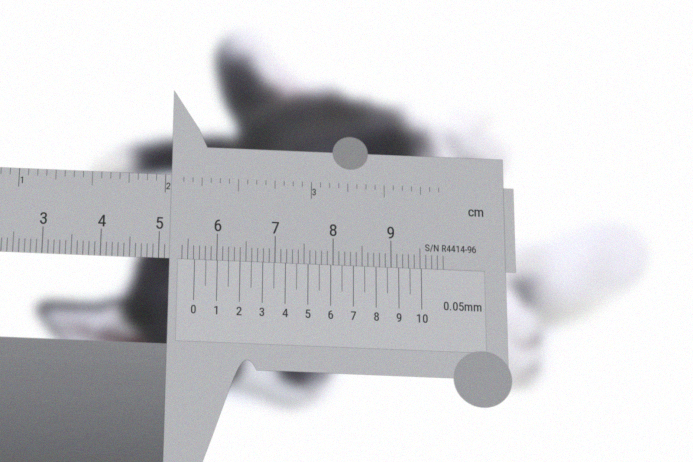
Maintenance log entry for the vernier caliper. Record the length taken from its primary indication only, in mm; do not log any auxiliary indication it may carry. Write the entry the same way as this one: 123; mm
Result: 56.2; mm
